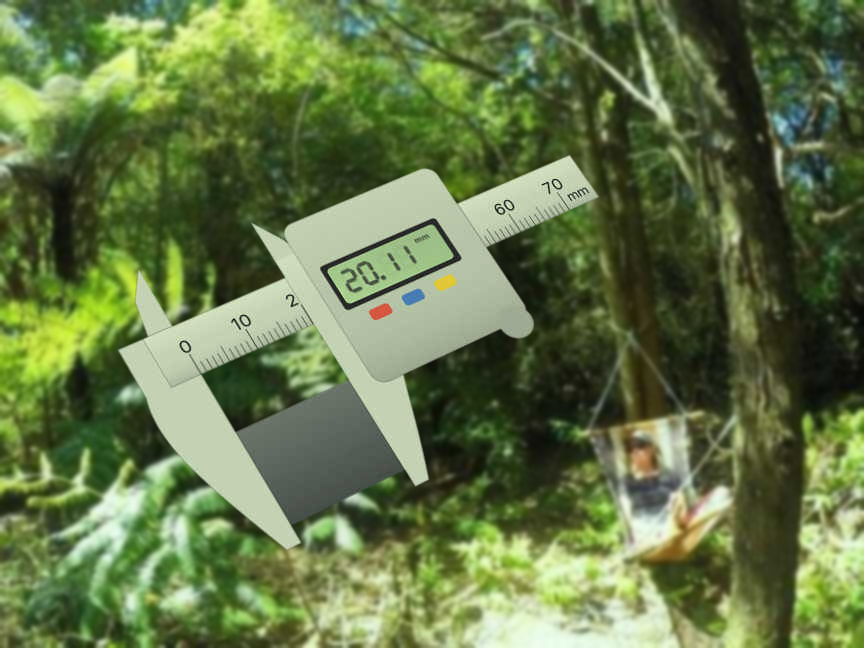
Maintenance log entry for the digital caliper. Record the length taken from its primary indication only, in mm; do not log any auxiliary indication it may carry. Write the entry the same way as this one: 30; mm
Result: 20.11; mm
